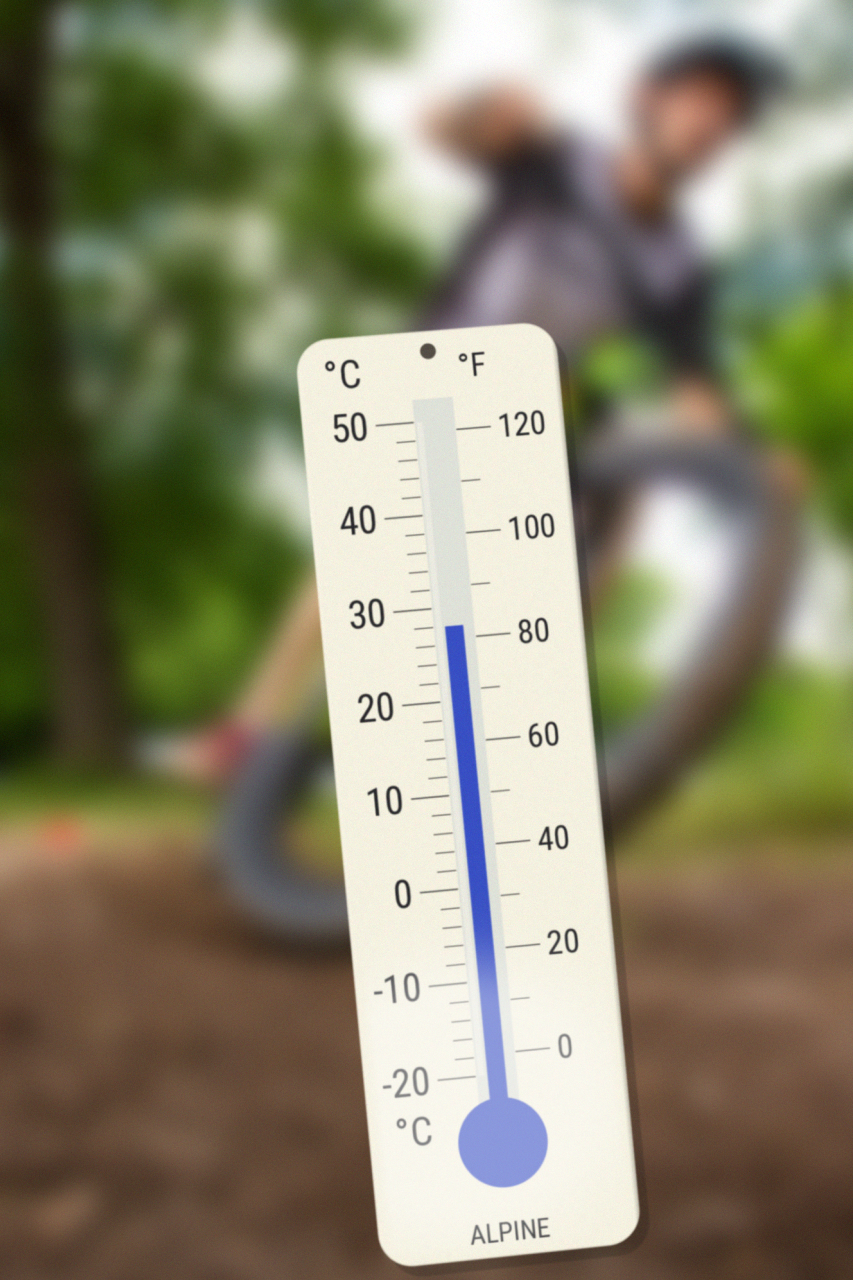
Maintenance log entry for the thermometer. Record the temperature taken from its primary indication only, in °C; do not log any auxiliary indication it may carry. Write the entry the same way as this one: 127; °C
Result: 28; °C
